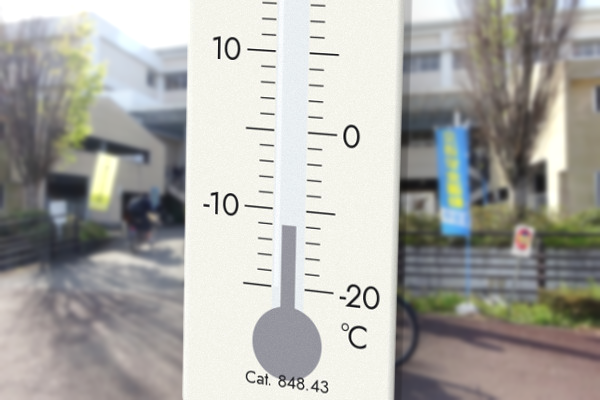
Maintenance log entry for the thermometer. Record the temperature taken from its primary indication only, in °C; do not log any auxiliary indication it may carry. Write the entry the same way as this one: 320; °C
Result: -12; °C
